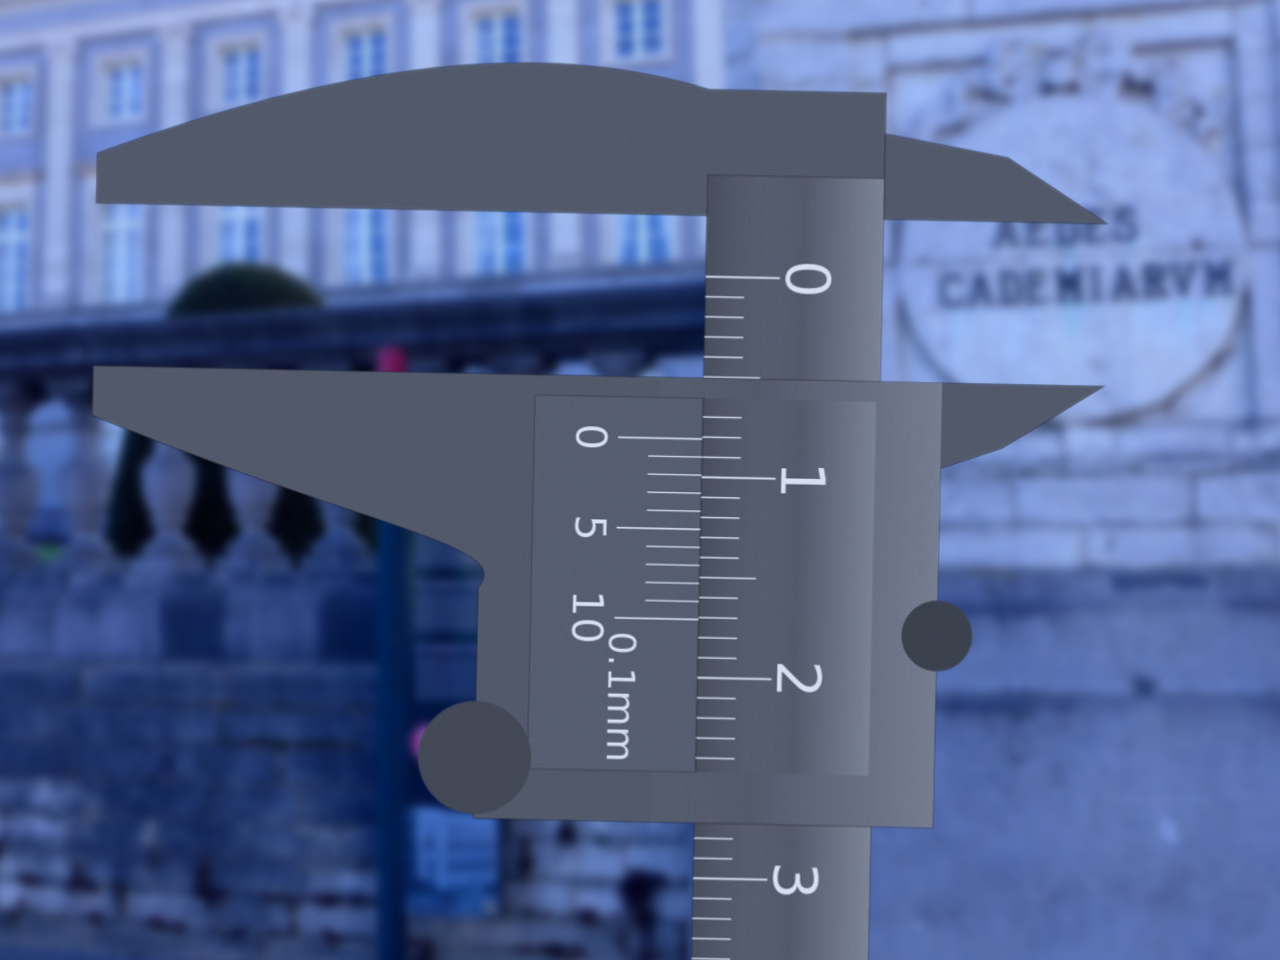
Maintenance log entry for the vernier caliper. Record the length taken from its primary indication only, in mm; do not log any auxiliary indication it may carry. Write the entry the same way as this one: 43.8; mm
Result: 8.1; mm
